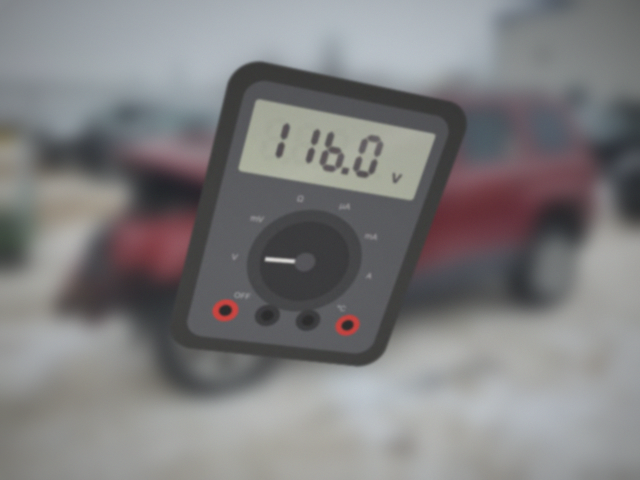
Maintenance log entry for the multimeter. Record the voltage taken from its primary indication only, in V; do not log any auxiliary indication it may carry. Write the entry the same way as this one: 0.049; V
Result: 116.0; V
